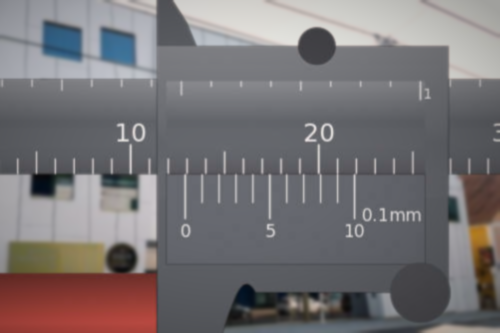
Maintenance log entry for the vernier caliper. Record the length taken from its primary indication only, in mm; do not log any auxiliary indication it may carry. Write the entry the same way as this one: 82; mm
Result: 12.9; mm
